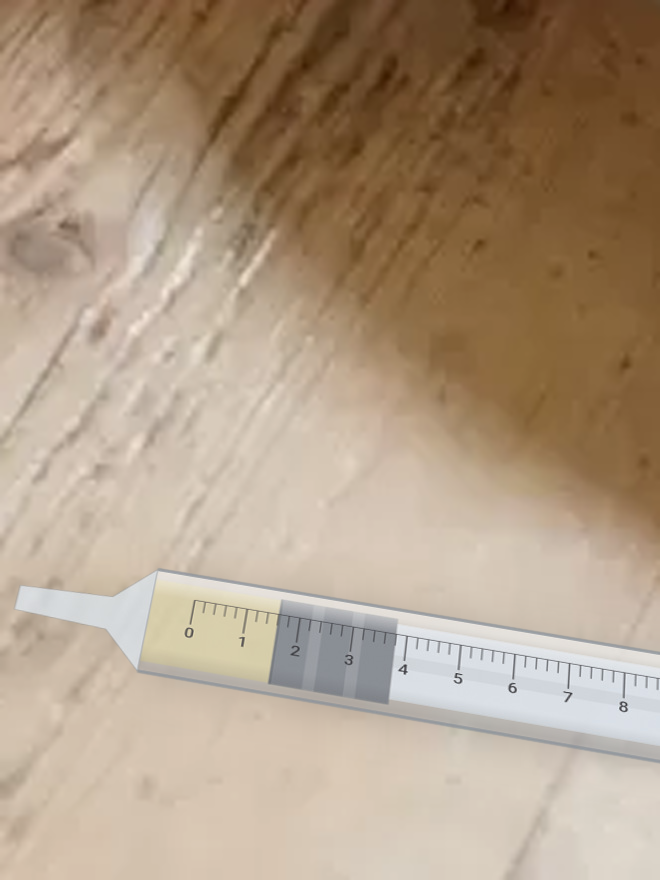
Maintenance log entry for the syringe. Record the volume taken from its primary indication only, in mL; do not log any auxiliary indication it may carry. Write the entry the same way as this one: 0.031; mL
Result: 1.6; mL
